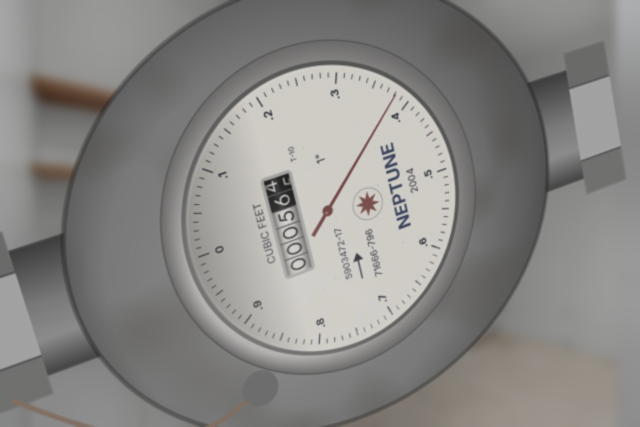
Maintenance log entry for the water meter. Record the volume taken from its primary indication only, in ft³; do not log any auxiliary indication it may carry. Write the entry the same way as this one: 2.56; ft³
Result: 564.38; ft³
